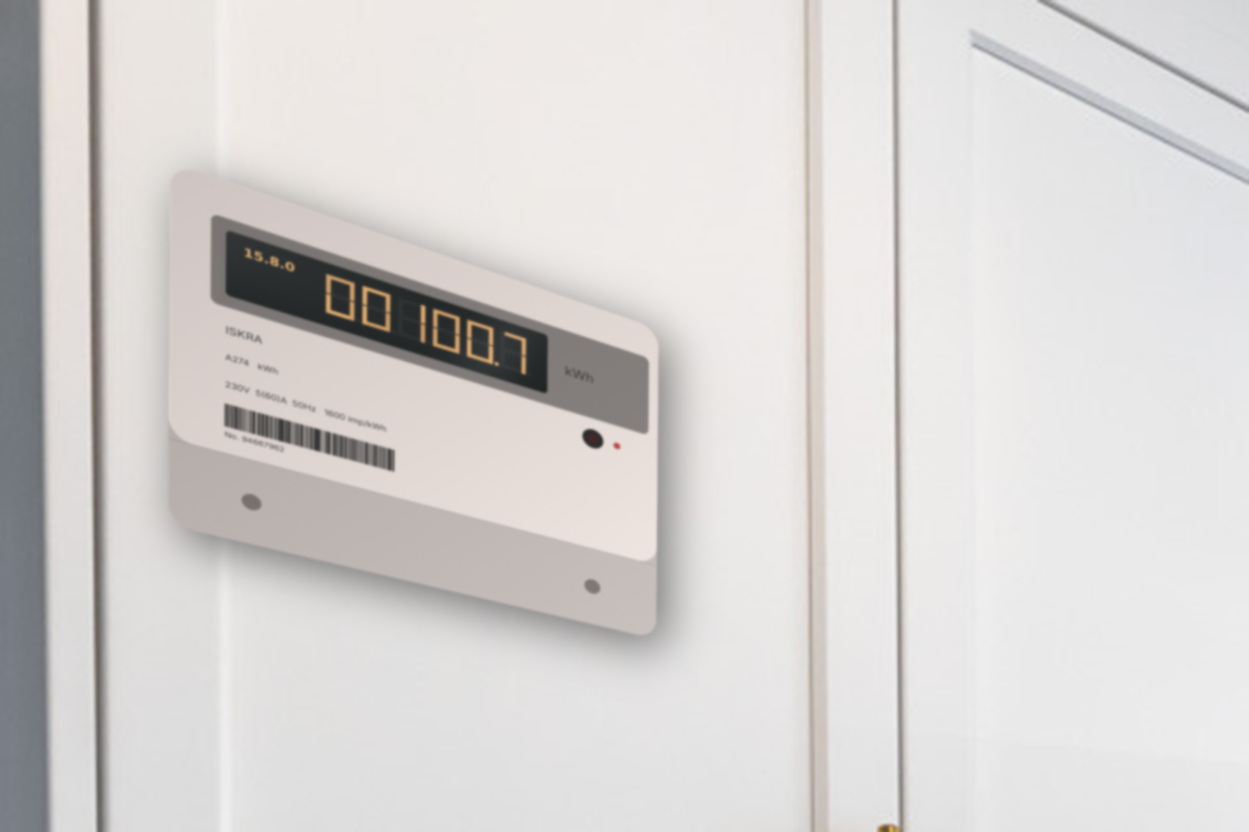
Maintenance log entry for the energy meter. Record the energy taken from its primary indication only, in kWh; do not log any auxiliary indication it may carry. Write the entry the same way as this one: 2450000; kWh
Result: 100.7; kWh
